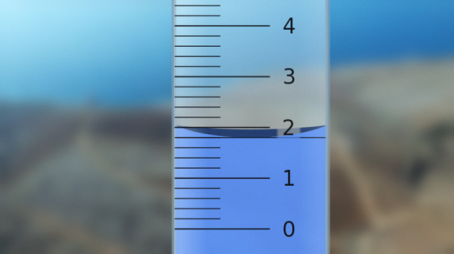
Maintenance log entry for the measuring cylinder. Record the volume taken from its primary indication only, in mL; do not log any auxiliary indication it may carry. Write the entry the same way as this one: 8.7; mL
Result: 1.8; mL
